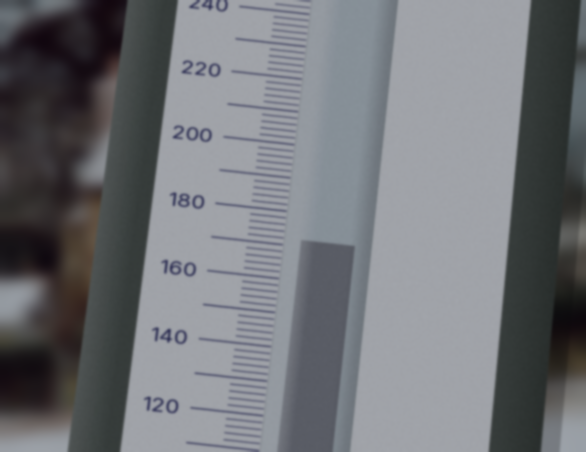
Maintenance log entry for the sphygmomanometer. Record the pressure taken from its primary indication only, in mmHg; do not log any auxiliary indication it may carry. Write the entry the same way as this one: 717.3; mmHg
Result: 172; mmHg
